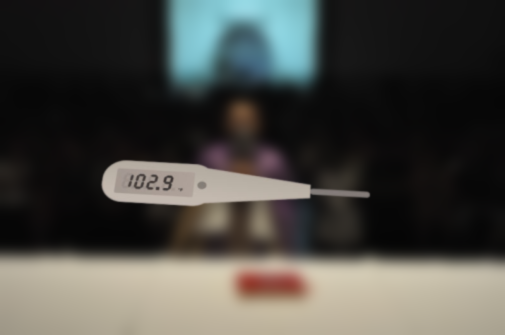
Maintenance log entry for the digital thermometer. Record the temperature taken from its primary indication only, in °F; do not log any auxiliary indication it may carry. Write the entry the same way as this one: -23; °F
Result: 102.9; °F
